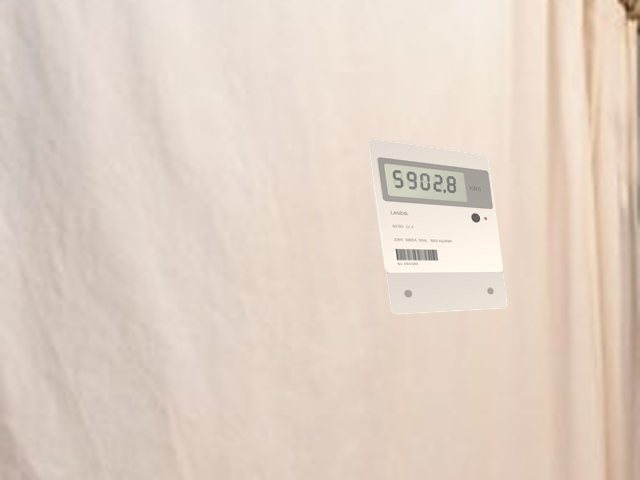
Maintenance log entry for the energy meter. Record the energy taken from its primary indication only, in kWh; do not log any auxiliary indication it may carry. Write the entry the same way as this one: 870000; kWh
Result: 5902.8; kWh
